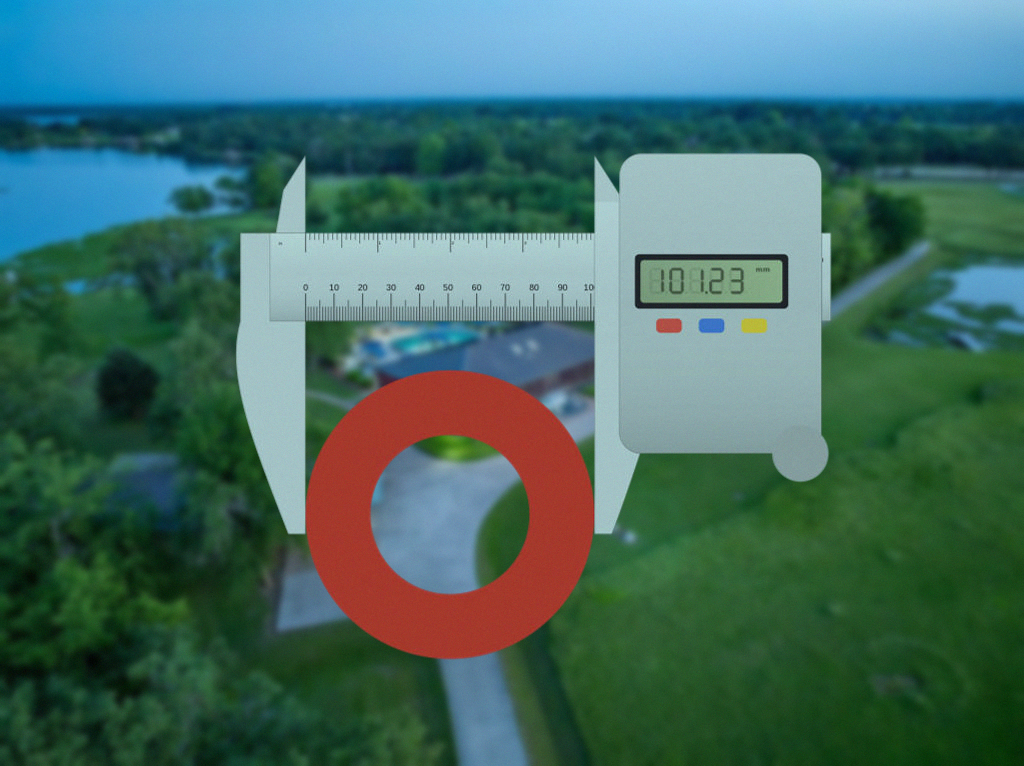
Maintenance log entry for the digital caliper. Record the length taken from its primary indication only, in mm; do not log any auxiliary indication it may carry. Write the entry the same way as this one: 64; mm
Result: 101.23; mm
